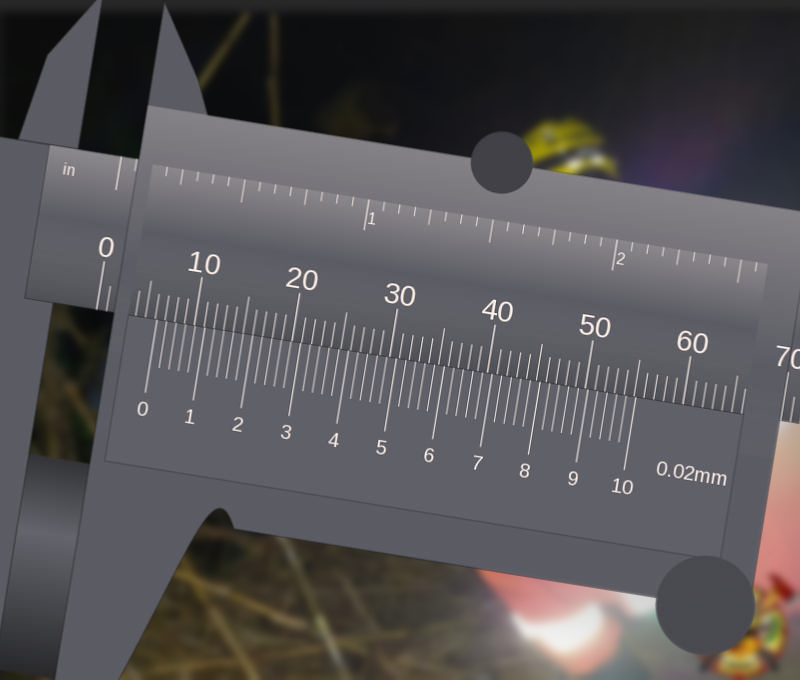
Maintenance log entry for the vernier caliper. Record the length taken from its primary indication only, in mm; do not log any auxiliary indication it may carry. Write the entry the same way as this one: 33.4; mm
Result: 6.2; mm
